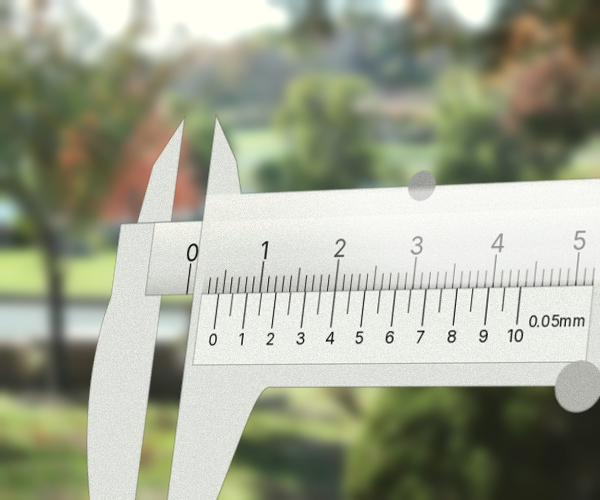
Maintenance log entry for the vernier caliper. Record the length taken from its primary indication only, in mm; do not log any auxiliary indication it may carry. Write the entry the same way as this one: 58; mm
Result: 4.4; mm
